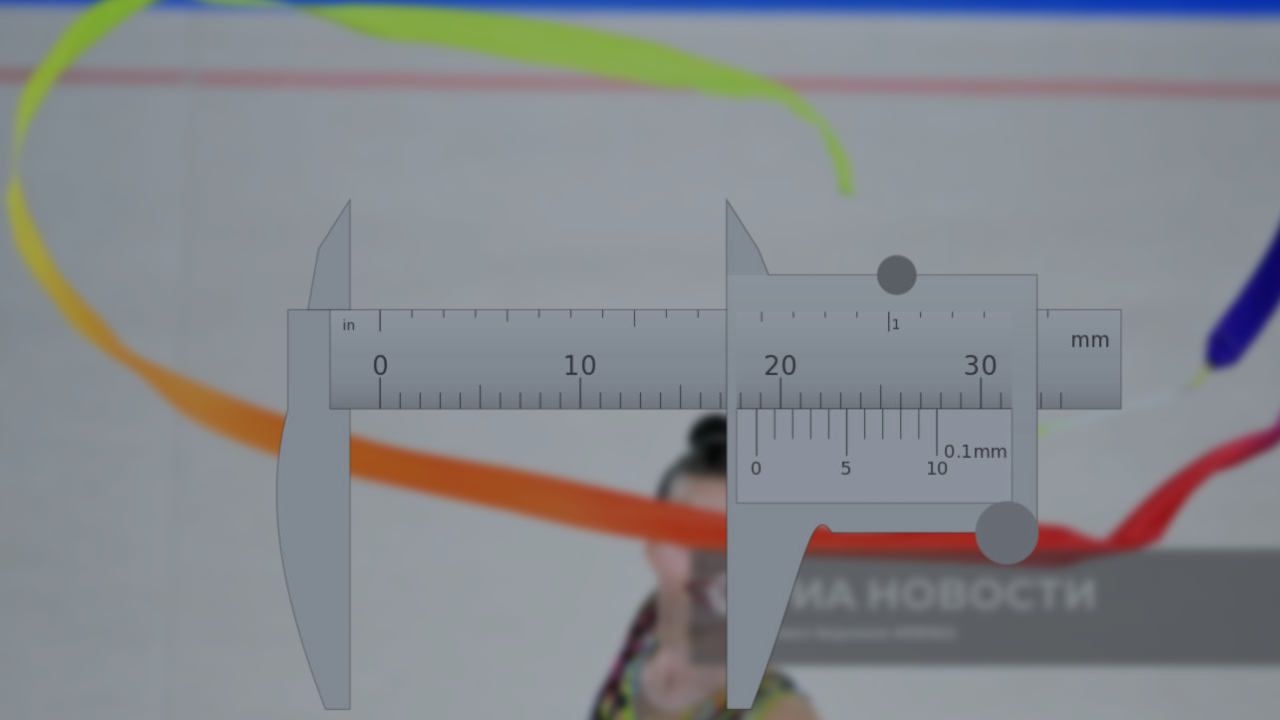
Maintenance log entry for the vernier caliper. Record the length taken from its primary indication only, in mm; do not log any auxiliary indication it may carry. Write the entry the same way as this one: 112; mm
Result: 18.8; mm
